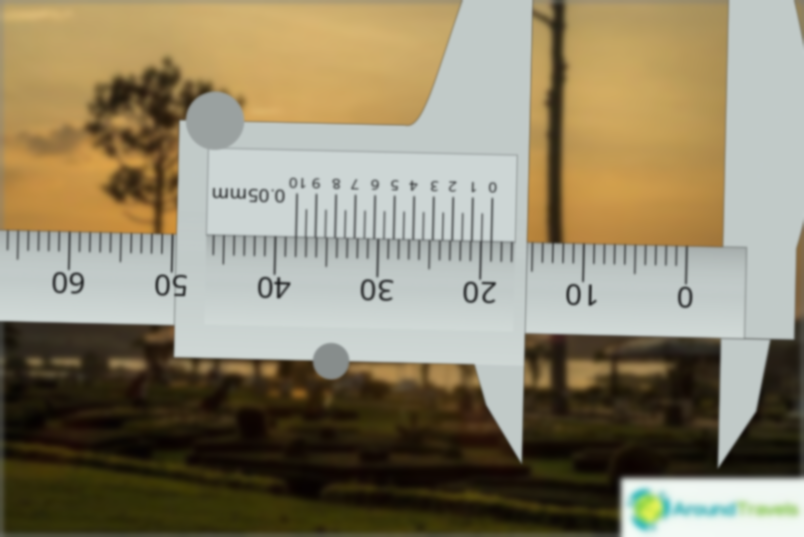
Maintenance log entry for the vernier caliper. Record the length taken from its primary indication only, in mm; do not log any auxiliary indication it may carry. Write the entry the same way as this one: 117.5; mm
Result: 19.0; mm
